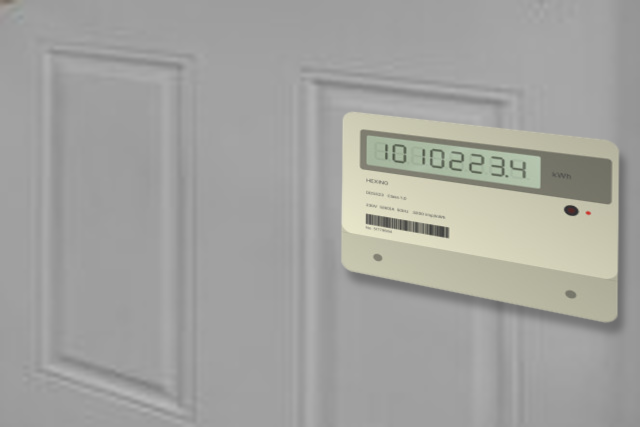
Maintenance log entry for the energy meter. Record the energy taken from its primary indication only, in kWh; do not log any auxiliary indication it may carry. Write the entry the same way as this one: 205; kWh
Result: 1010223.4; kWh
